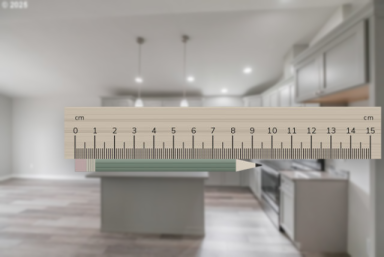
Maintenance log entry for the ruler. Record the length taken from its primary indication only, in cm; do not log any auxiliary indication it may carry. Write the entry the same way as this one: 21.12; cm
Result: 9.5; cm
